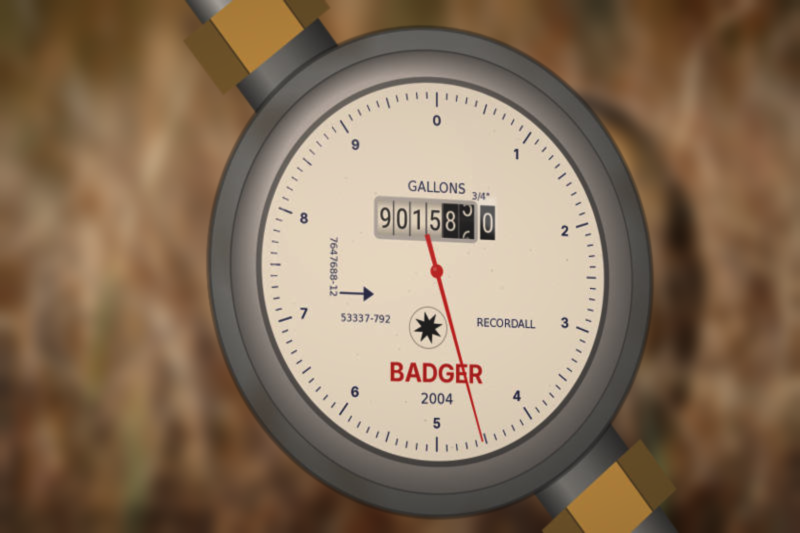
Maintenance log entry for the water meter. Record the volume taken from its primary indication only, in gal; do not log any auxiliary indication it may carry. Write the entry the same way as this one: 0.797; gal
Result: 9015854.5; gal
